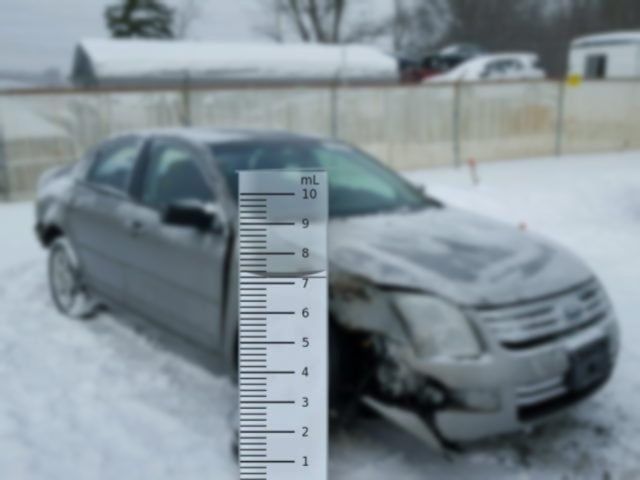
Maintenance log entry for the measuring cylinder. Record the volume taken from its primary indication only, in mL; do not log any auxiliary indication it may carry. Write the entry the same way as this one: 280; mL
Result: 7.2; mL
